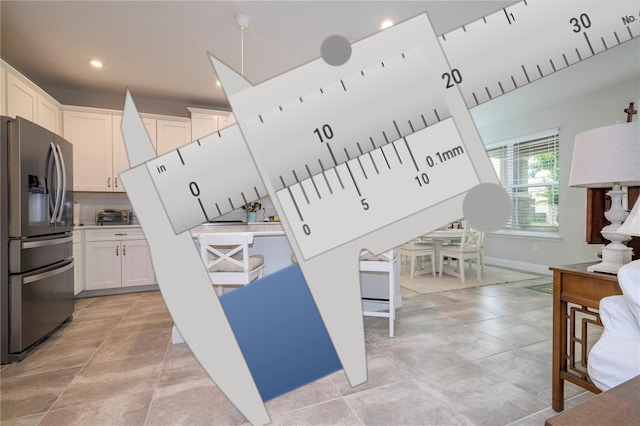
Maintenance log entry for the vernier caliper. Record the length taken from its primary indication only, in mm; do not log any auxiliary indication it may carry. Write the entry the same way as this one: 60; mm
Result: 6.2; mm
